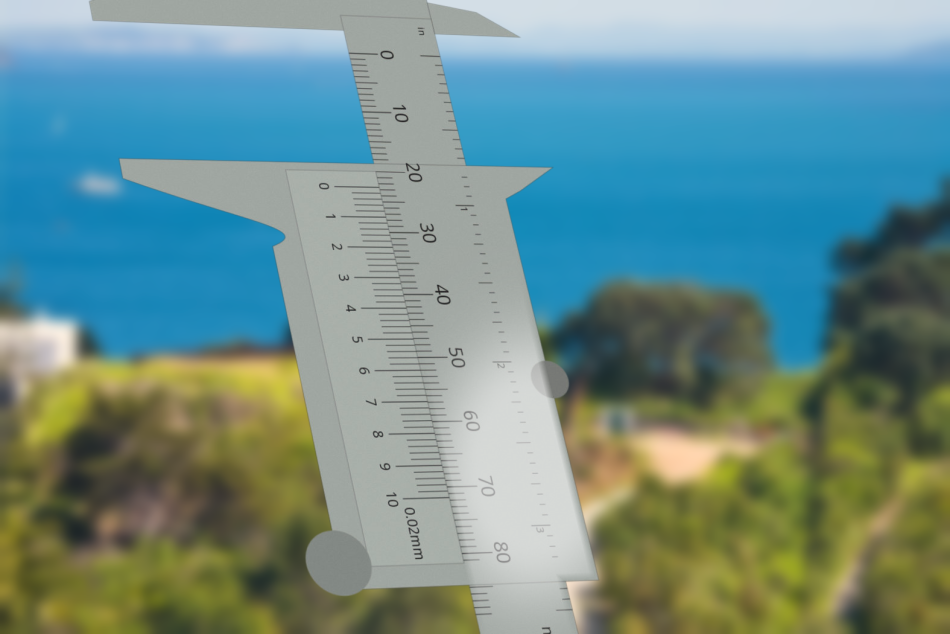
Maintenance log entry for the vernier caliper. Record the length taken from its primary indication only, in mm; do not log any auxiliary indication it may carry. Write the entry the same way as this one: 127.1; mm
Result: 22.6; mm
